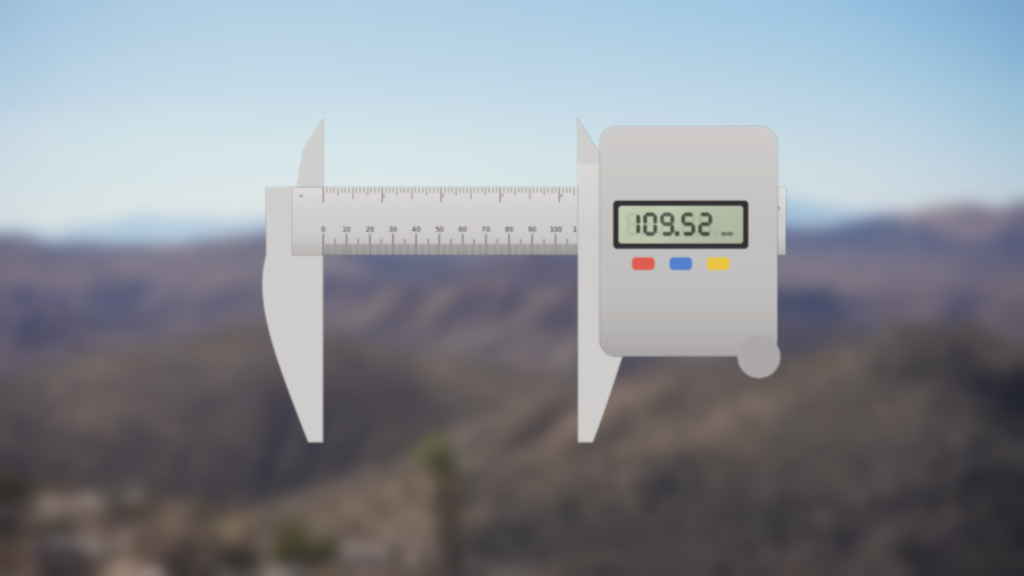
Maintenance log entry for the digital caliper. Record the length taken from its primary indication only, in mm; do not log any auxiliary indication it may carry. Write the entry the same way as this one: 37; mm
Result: 109.52; mm
